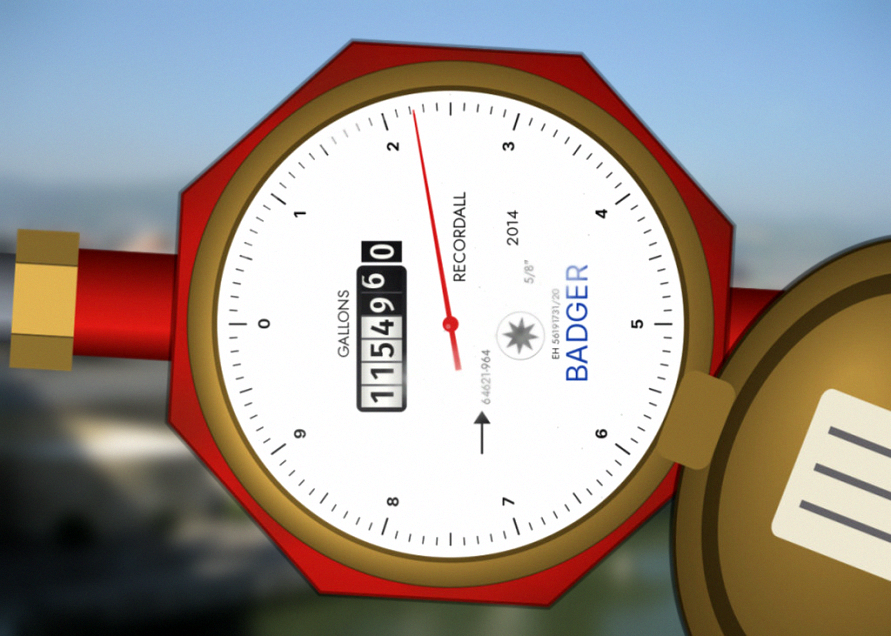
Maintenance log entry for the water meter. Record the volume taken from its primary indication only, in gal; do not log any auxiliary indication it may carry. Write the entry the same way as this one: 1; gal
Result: 1154962.2; gal
